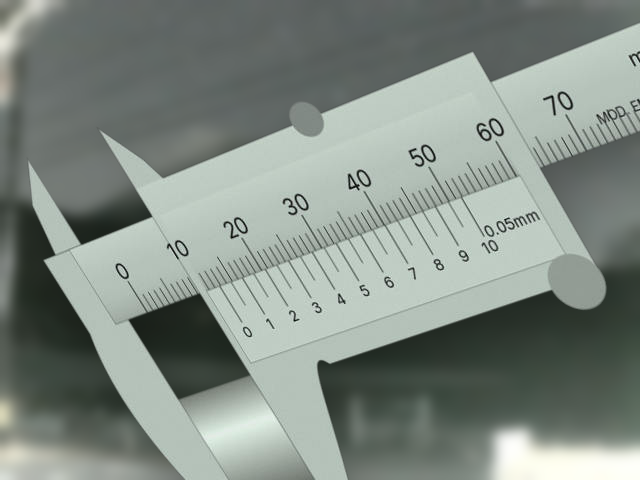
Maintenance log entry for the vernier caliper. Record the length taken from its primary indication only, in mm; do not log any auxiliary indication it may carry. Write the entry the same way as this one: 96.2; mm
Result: 12.8; mm
